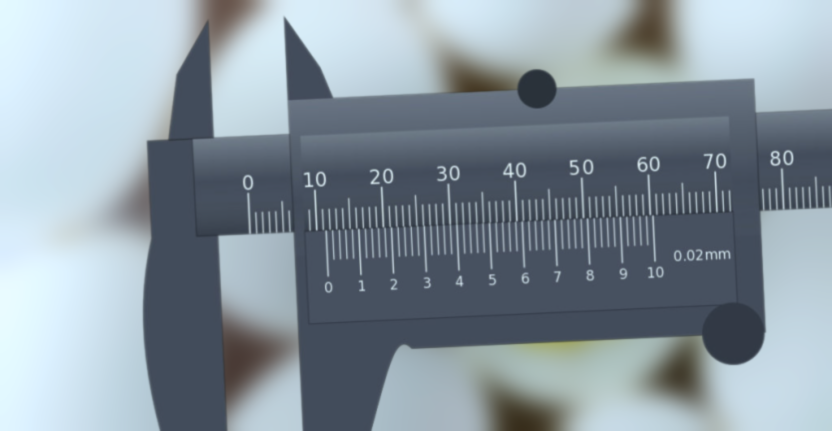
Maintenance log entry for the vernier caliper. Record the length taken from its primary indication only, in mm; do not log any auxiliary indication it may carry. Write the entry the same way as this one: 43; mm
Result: 11.4; mm
